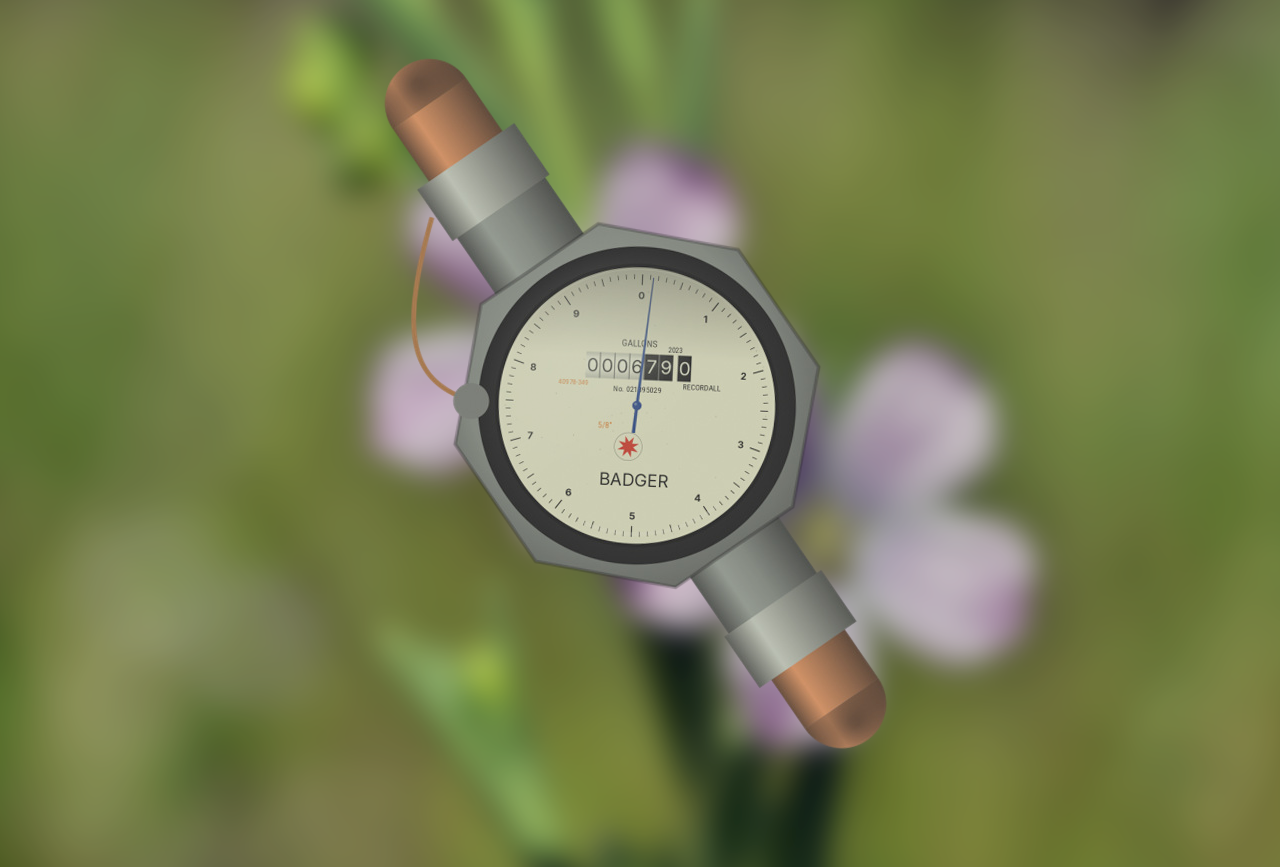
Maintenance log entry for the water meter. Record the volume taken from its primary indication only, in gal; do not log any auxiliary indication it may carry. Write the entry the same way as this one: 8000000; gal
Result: 6790.1; gal
